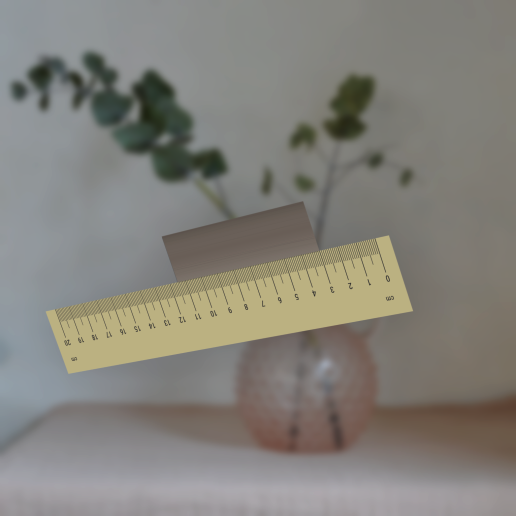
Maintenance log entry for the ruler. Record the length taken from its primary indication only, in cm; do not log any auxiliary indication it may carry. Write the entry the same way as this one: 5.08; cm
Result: 8.5; cm
